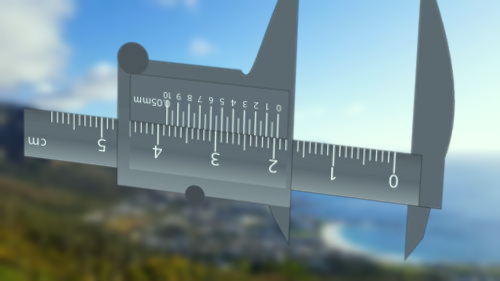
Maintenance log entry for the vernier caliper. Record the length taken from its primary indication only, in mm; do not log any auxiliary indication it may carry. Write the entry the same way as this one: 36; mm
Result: 19.5; mm
